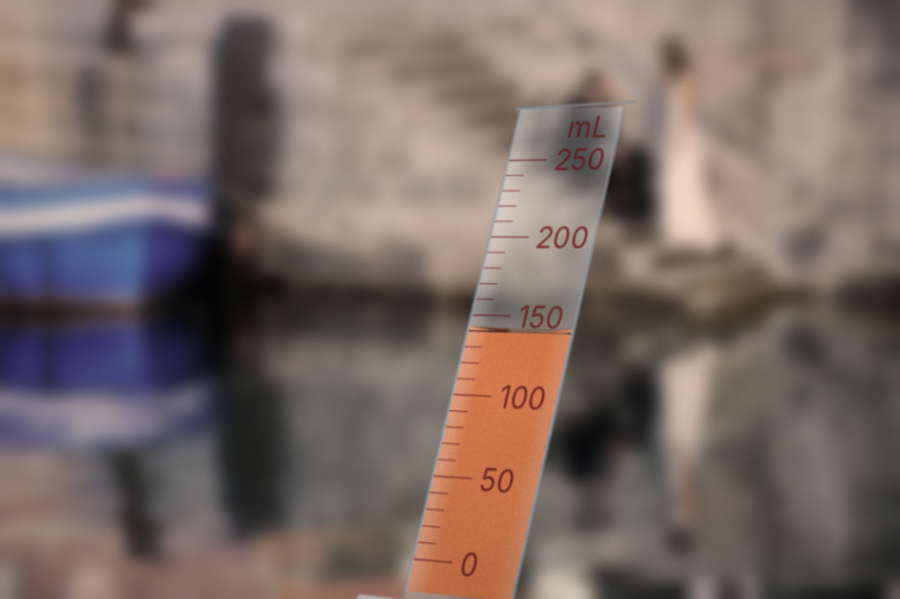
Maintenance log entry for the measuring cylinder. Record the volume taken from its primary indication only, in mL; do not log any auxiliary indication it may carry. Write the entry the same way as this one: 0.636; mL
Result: 140; mL
